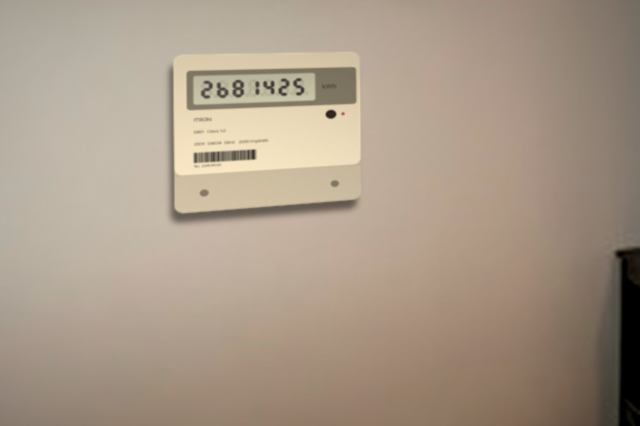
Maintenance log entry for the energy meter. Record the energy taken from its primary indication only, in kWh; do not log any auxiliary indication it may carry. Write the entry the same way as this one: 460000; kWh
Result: 2681425; kWh
